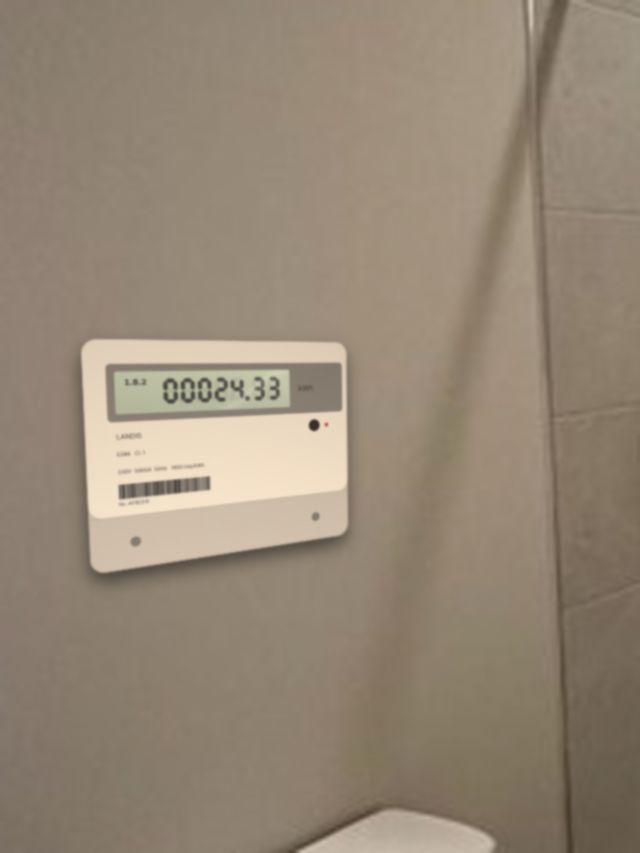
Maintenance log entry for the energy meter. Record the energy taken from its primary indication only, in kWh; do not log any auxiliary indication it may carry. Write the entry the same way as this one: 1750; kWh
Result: 24.33; kWh
